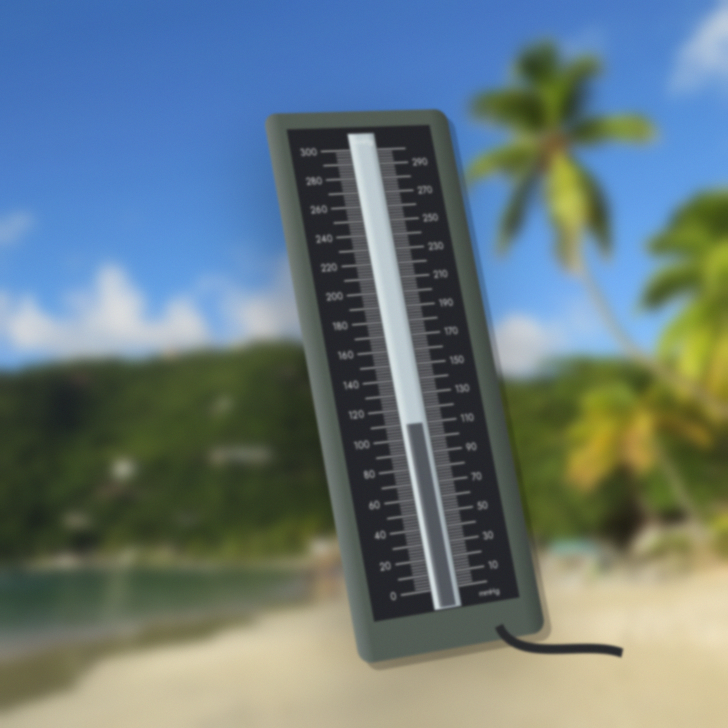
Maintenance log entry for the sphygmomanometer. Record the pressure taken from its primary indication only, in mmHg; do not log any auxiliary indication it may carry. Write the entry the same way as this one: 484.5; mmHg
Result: 110; mmHg
